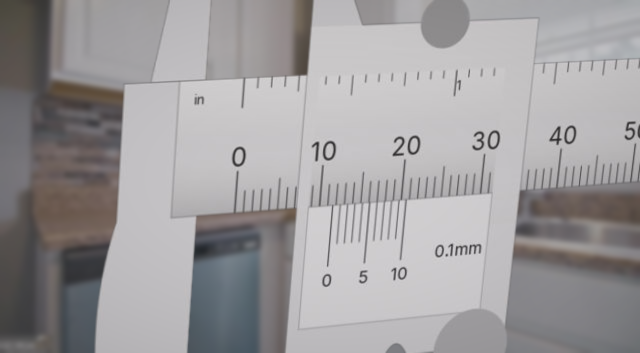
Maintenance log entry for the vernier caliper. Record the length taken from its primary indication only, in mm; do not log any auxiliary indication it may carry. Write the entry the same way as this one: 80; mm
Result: 11.6; mm
